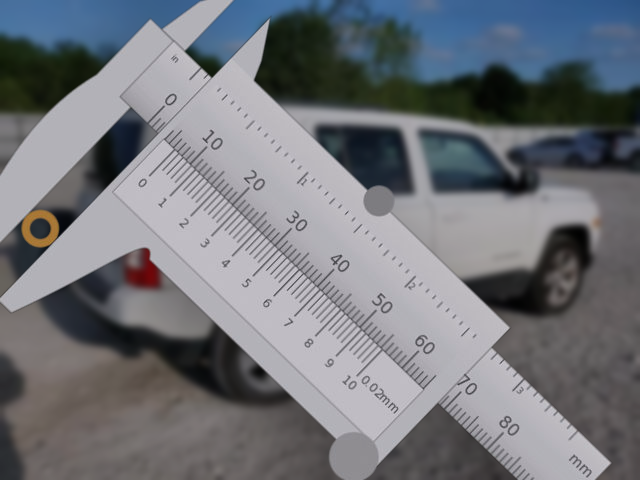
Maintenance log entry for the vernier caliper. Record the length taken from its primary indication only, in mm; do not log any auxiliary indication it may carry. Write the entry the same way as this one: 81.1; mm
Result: 6.4; mm
